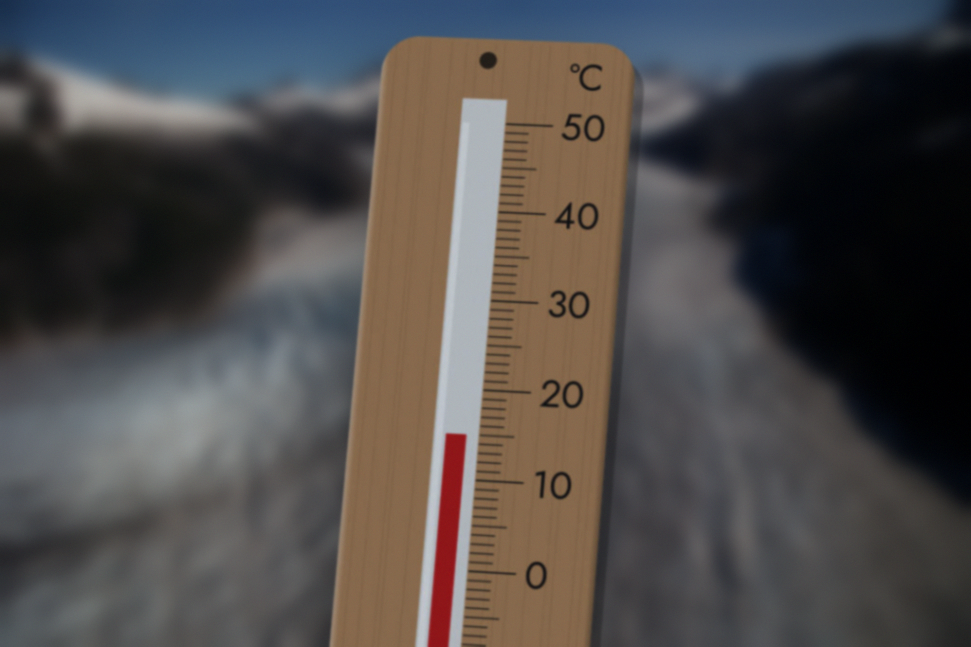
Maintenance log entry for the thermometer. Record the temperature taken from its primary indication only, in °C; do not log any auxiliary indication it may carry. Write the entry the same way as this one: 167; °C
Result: 15; °C
